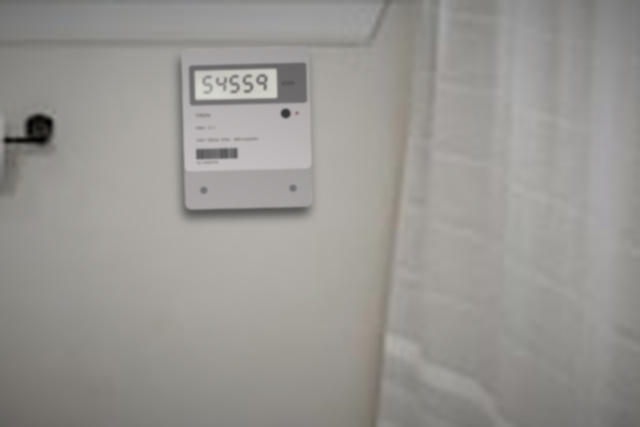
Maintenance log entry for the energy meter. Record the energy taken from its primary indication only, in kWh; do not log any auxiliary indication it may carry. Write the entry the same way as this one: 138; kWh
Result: 54559; kWh
